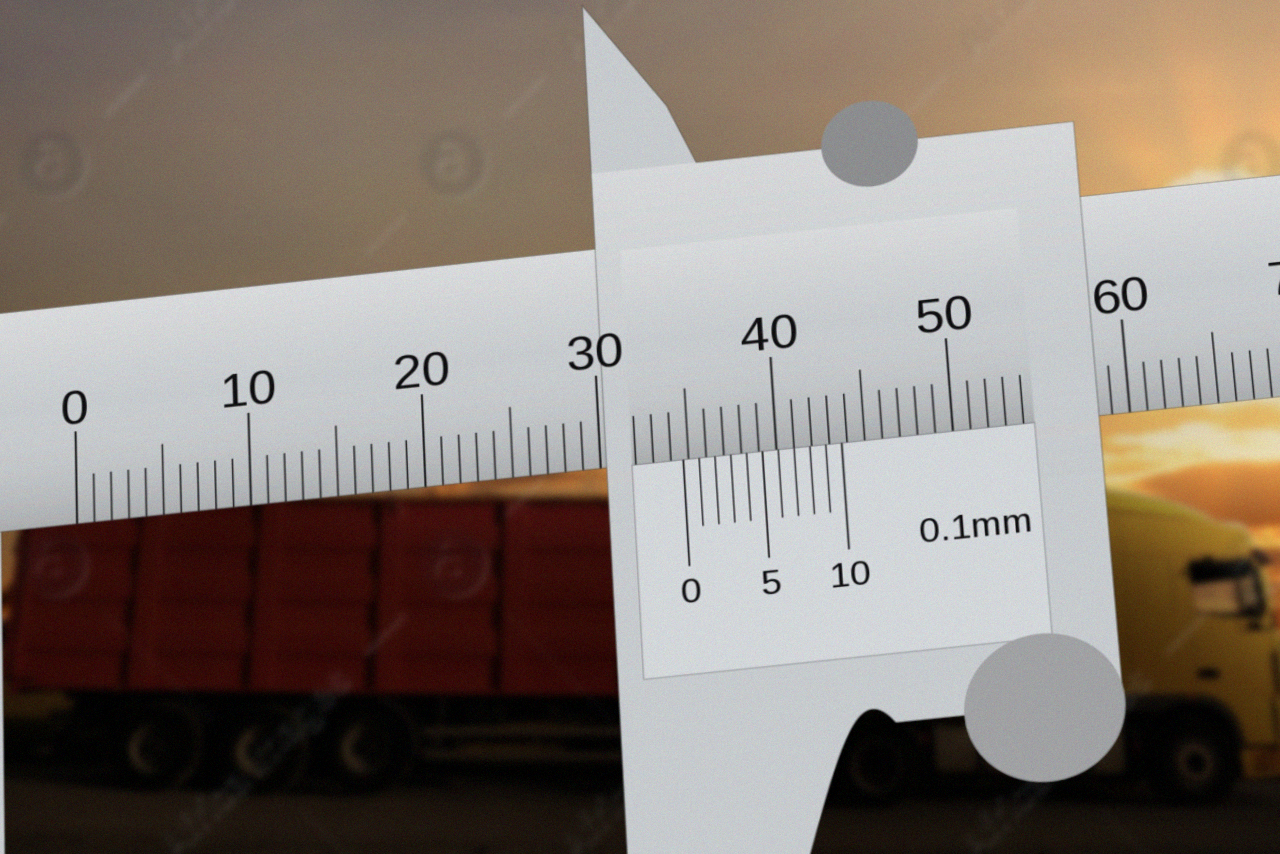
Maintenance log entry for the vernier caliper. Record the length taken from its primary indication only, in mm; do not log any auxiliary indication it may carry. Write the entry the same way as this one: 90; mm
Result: 34.7; mm
